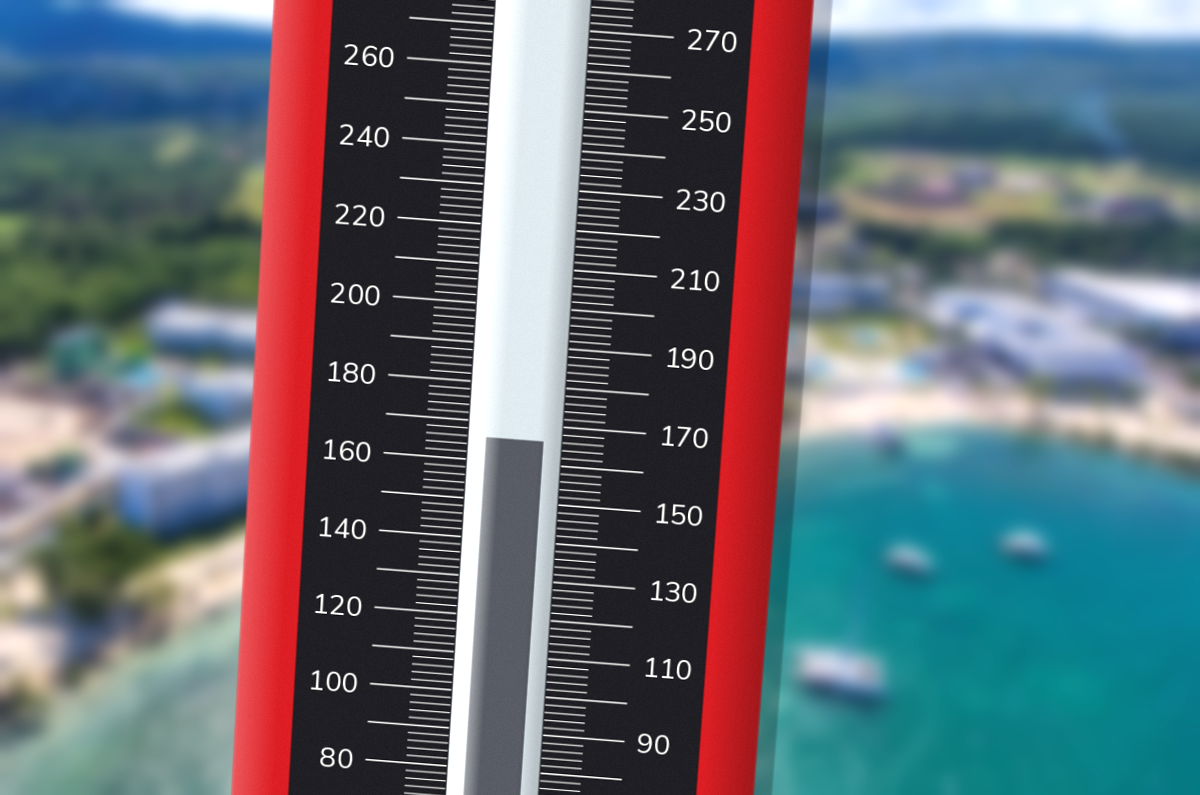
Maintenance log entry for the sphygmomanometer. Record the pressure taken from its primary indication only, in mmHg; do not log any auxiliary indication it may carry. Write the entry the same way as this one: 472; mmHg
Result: 166; mmHg
